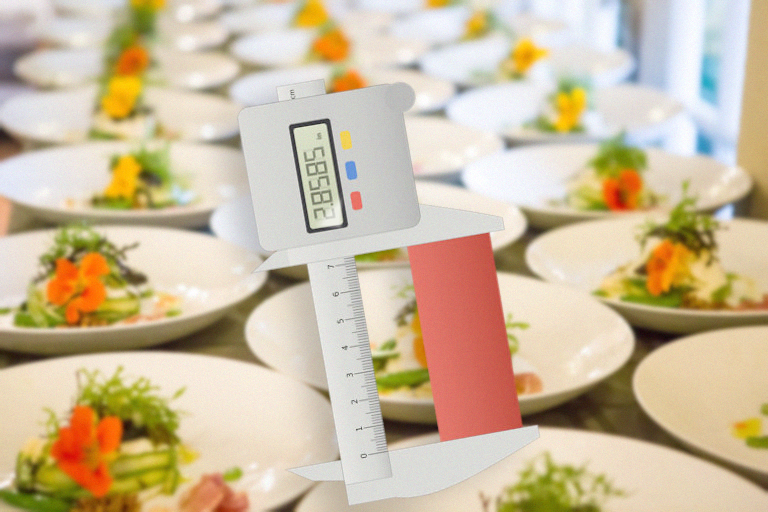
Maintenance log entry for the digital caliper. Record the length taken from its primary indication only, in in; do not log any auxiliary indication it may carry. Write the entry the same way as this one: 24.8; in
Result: 2.8585; in
